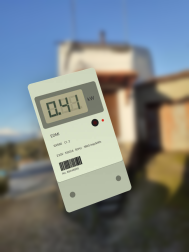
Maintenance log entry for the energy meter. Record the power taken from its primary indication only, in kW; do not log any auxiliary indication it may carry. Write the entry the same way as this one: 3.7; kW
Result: 0.41; kW
